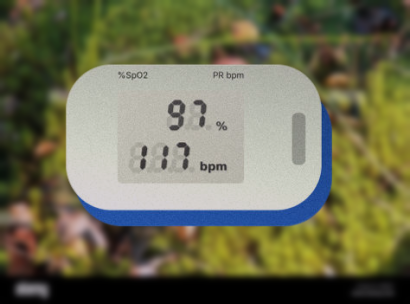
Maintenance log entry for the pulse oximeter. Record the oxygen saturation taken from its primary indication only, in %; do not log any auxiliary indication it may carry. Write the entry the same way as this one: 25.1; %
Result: 97; %
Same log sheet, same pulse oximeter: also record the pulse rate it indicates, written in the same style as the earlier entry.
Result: 117; bpm
